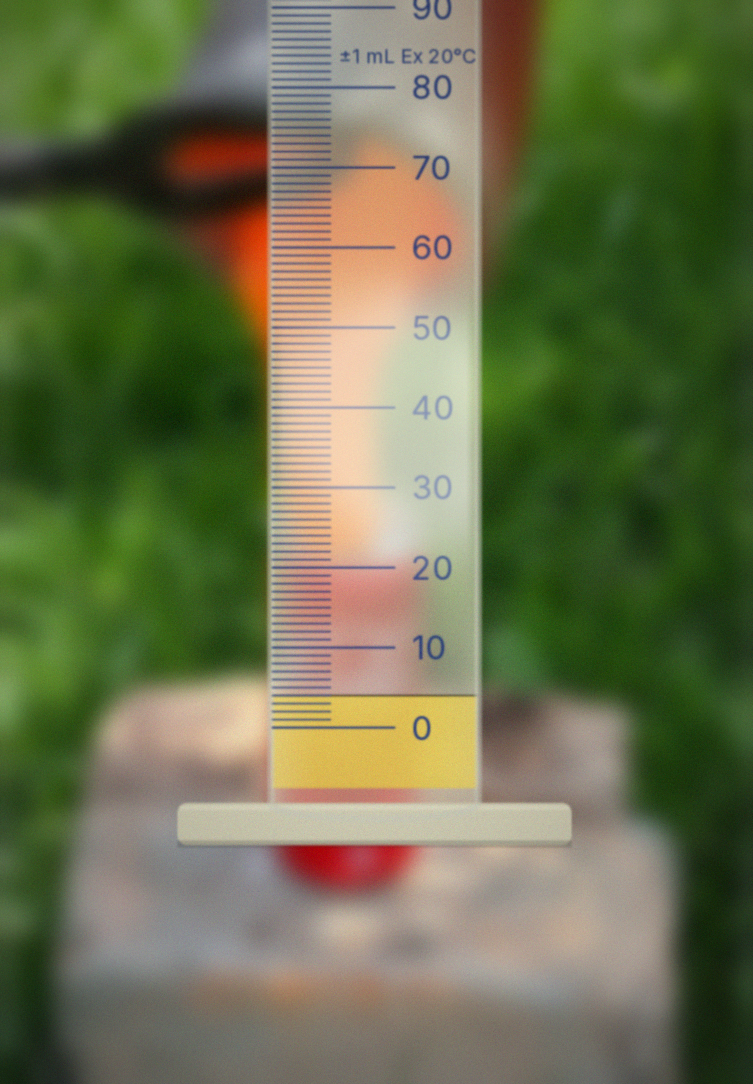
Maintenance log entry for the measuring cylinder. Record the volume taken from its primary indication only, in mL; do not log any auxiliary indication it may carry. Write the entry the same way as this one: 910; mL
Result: 4; mL
